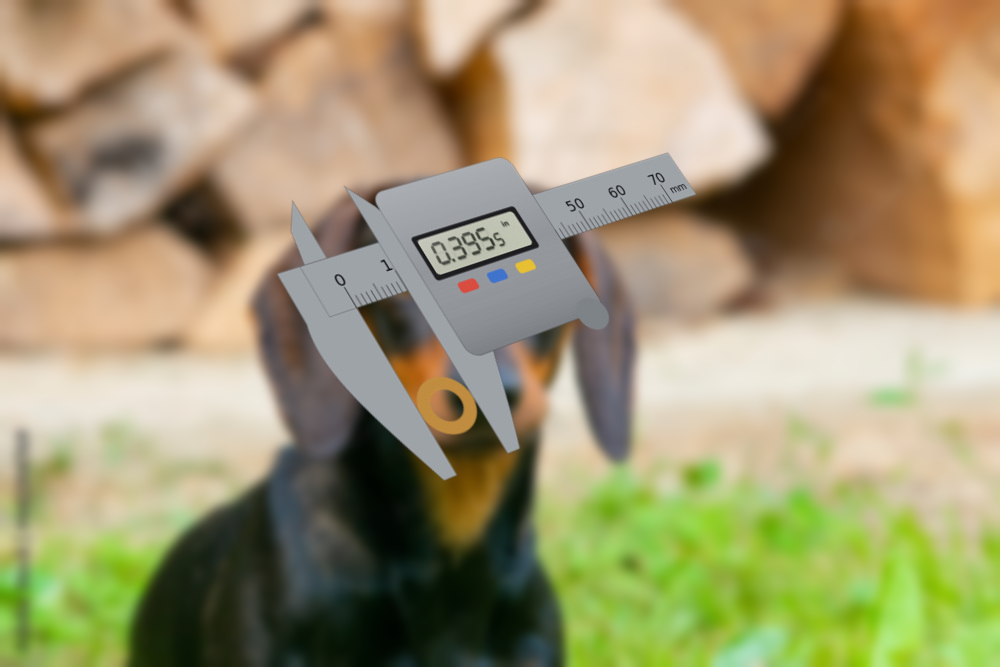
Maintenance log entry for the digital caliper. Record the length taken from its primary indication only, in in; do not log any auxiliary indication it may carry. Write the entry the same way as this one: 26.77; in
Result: 0.3955; in
